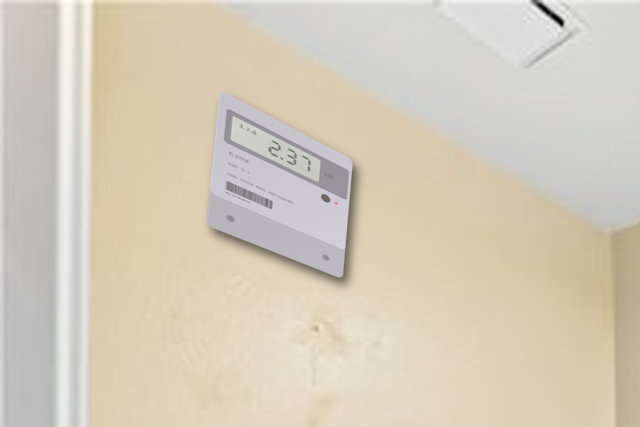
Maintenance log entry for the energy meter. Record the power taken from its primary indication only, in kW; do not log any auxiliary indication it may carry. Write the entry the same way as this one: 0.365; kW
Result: 2.37; kW
